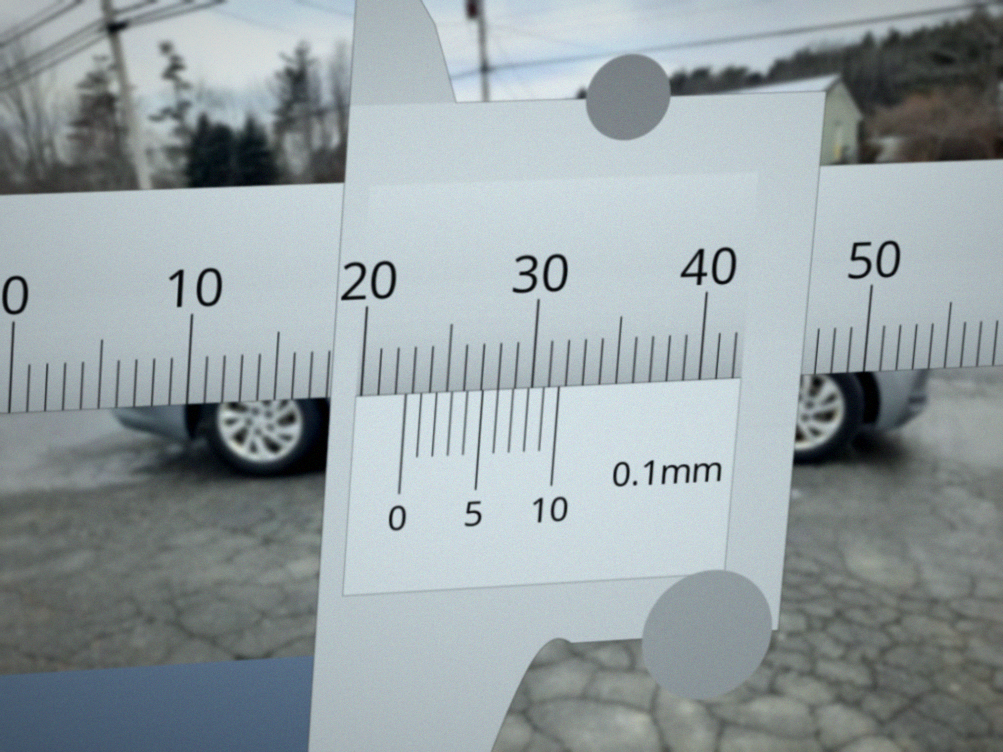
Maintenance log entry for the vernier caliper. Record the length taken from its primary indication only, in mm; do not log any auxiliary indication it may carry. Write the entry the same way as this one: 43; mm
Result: 22.6; mm
